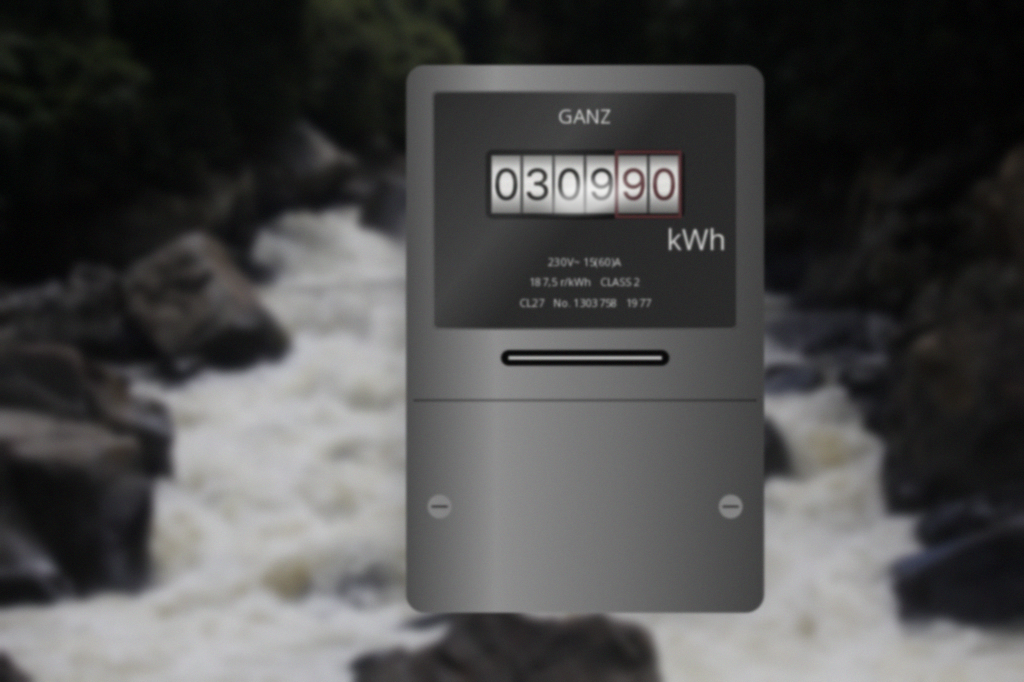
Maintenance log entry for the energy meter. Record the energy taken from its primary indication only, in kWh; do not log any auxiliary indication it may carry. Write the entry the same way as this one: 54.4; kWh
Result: 309.90; kWh
